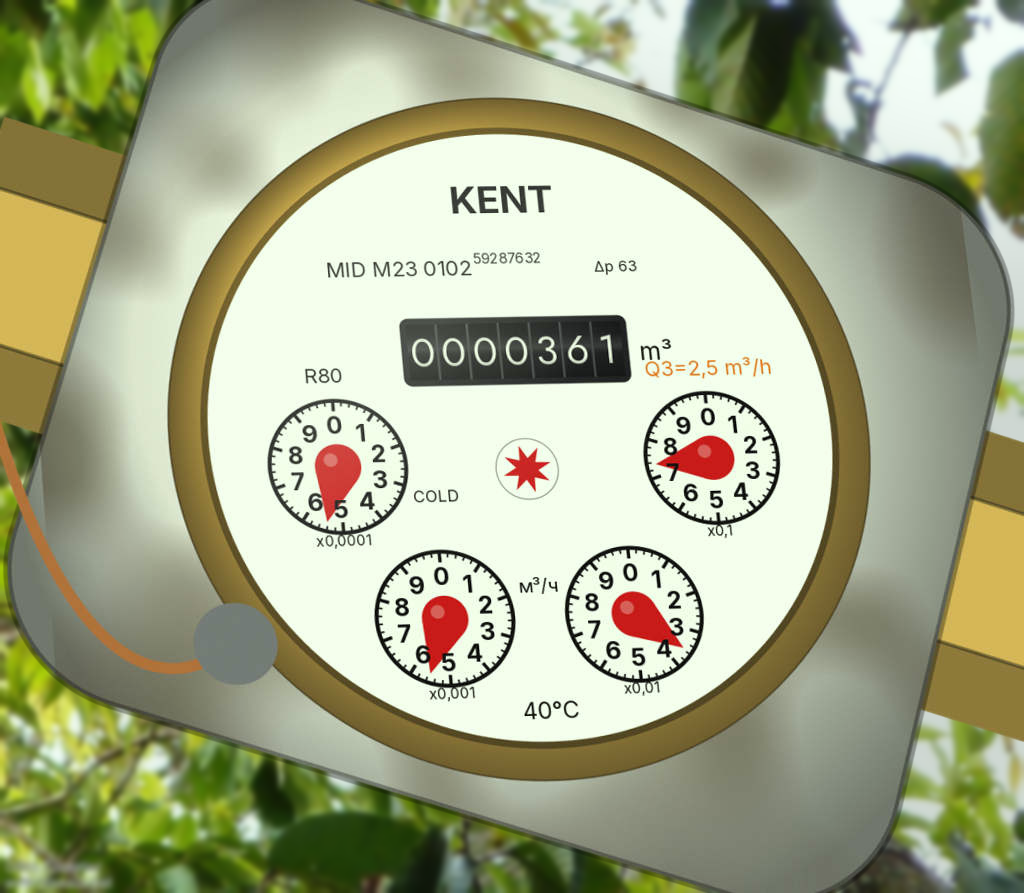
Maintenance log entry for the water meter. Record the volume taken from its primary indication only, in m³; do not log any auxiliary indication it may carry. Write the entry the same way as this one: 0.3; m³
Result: 361.7355; m³
